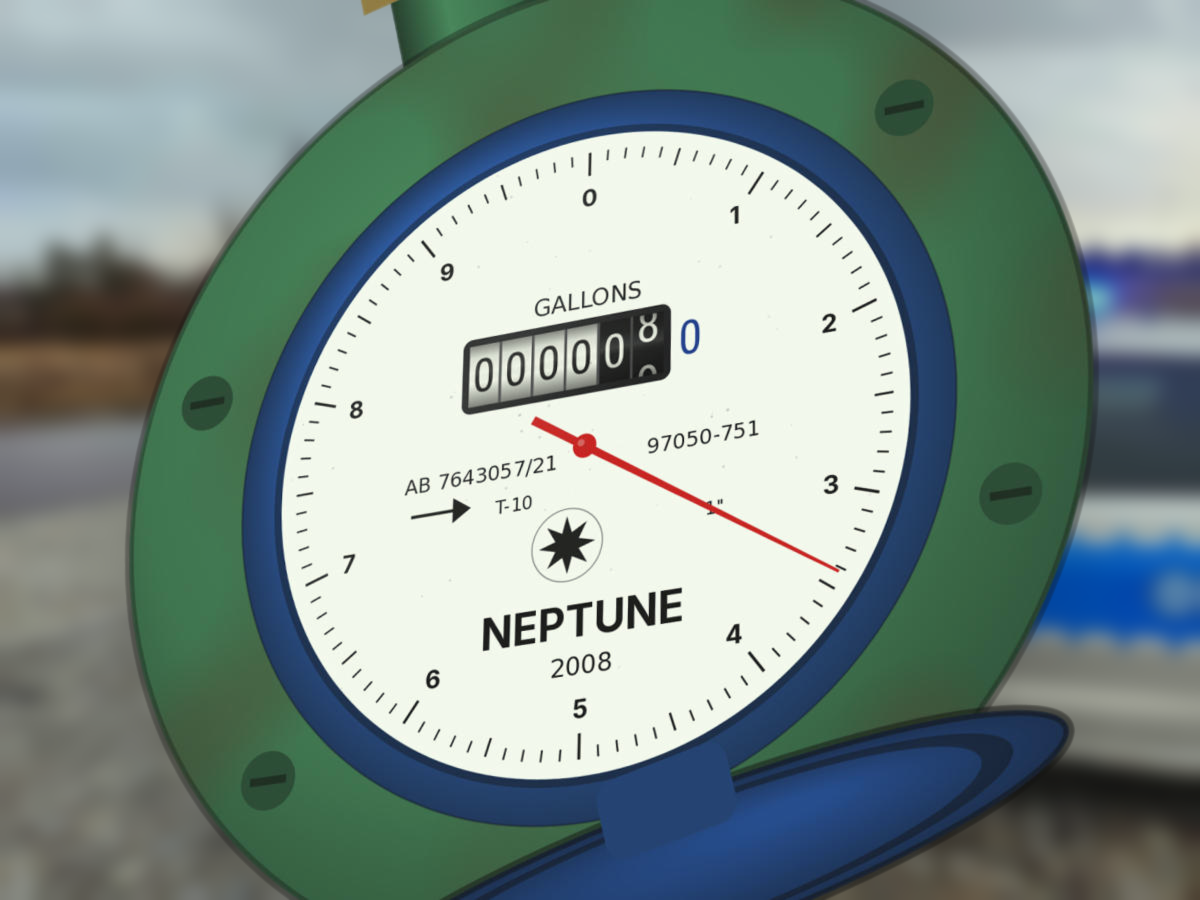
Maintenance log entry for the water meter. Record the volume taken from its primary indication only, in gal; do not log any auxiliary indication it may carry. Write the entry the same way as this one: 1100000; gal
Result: 83.4; gal
